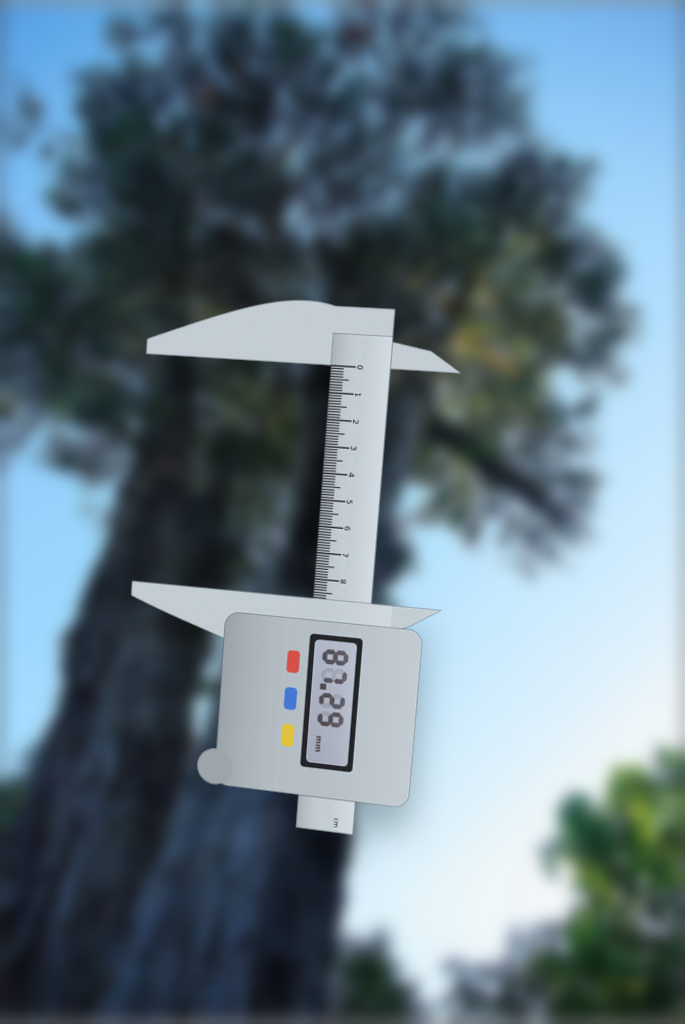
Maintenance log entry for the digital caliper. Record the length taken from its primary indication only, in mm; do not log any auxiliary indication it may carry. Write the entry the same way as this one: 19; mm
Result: 87.29; mm
